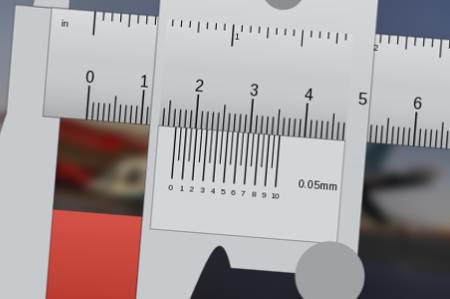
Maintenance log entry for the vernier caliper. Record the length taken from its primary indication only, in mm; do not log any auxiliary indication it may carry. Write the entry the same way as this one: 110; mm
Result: 16.4; mm
